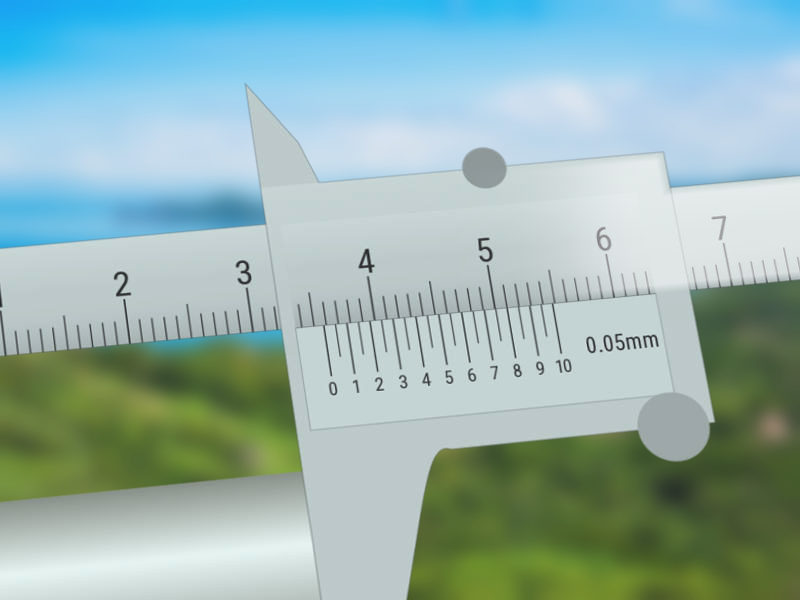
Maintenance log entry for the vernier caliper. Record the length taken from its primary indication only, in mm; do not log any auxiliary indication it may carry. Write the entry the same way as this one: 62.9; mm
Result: 35.8; mm
